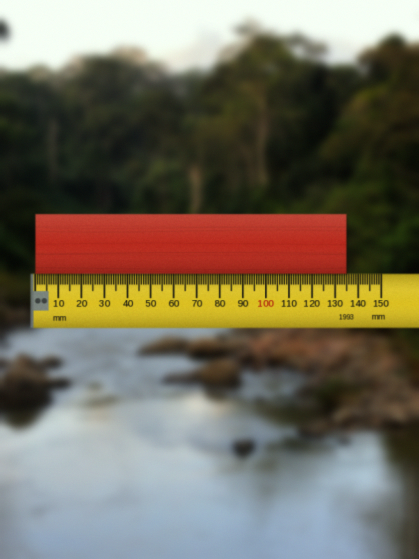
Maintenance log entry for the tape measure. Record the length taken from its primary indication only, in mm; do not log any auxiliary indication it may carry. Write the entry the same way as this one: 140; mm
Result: 135; mm
